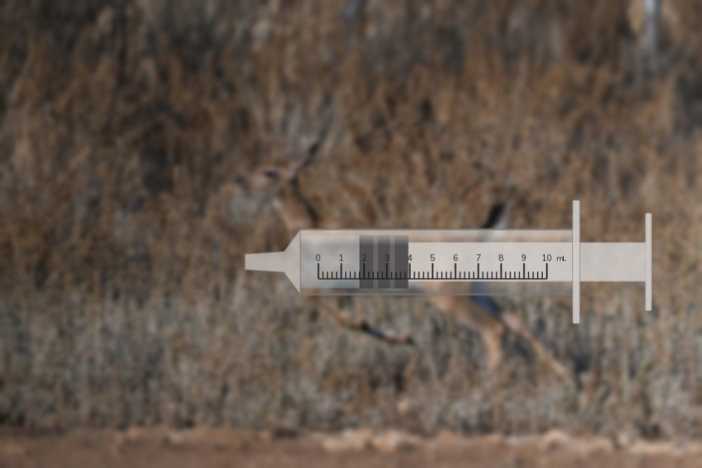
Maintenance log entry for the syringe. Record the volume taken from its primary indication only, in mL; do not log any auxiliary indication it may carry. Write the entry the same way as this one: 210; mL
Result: 1.8; mL
